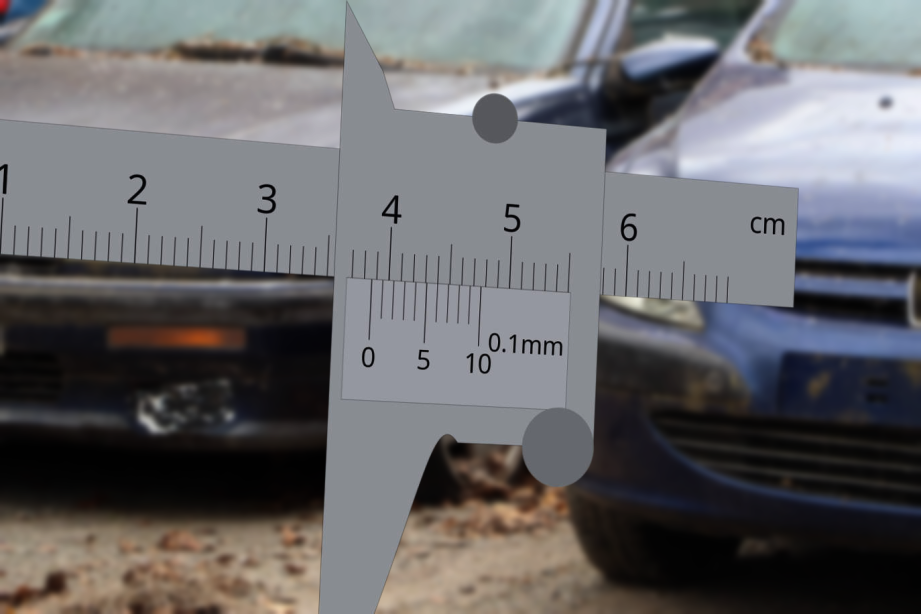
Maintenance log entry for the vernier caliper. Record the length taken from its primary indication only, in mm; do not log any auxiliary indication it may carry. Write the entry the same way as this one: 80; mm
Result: 38.6; mm
